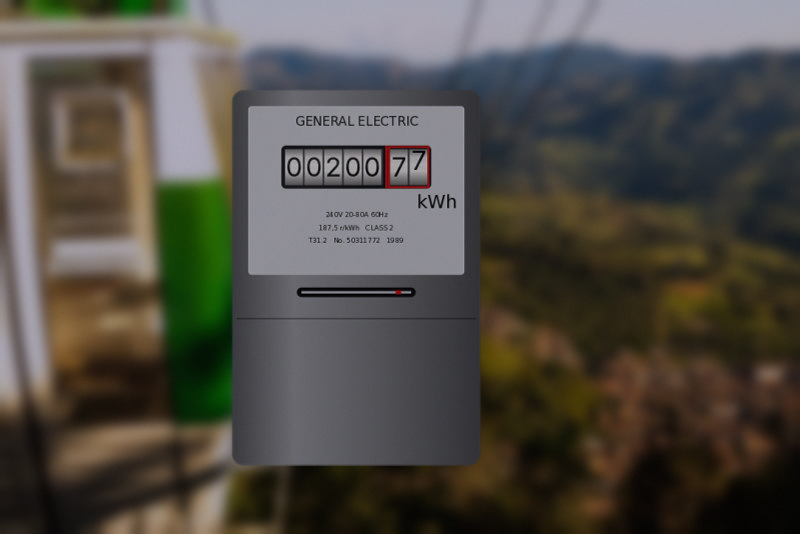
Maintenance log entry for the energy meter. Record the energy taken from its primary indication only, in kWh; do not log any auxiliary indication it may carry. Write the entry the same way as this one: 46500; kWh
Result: 200.77; kWh
